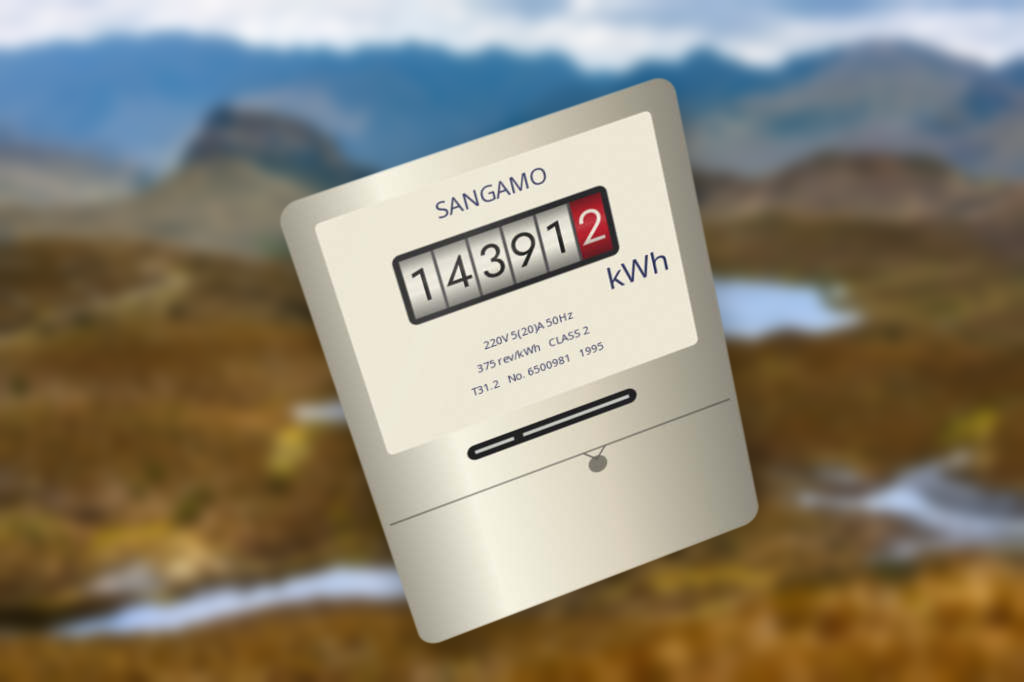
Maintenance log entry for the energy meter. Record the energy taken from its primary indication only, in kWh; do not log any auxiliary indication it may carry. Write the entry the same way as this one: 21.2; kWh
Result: 14391.2; kWh
